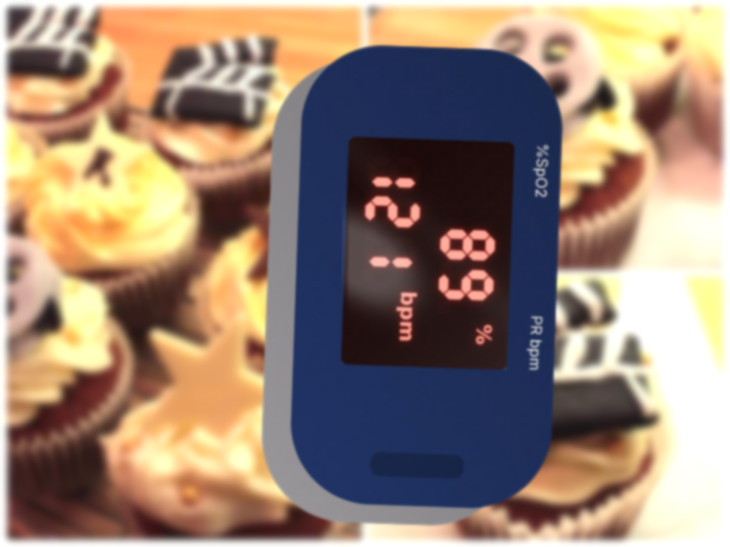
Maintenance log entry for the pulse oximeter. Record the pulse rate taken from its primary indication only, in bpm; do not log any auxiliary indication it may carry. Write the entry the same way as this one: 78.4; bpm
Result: 121; bpm
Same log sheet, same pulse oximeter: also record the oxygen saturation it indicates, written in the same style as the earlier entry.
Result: 89; %
